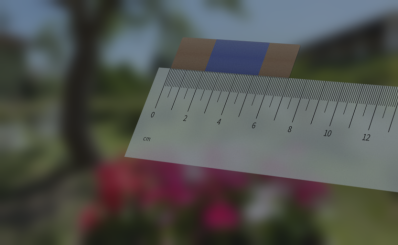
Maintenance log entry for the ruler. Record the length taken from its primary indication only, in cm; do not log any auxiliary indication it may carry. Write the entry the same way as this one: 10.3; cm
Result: 7; cm
